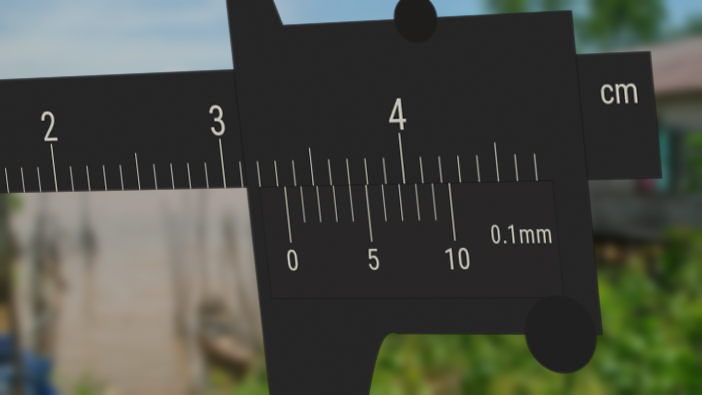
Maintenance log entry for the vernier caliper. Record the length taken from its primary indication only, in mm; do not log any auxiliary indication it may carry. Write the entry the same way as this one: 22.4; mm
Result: 33.4; mm
